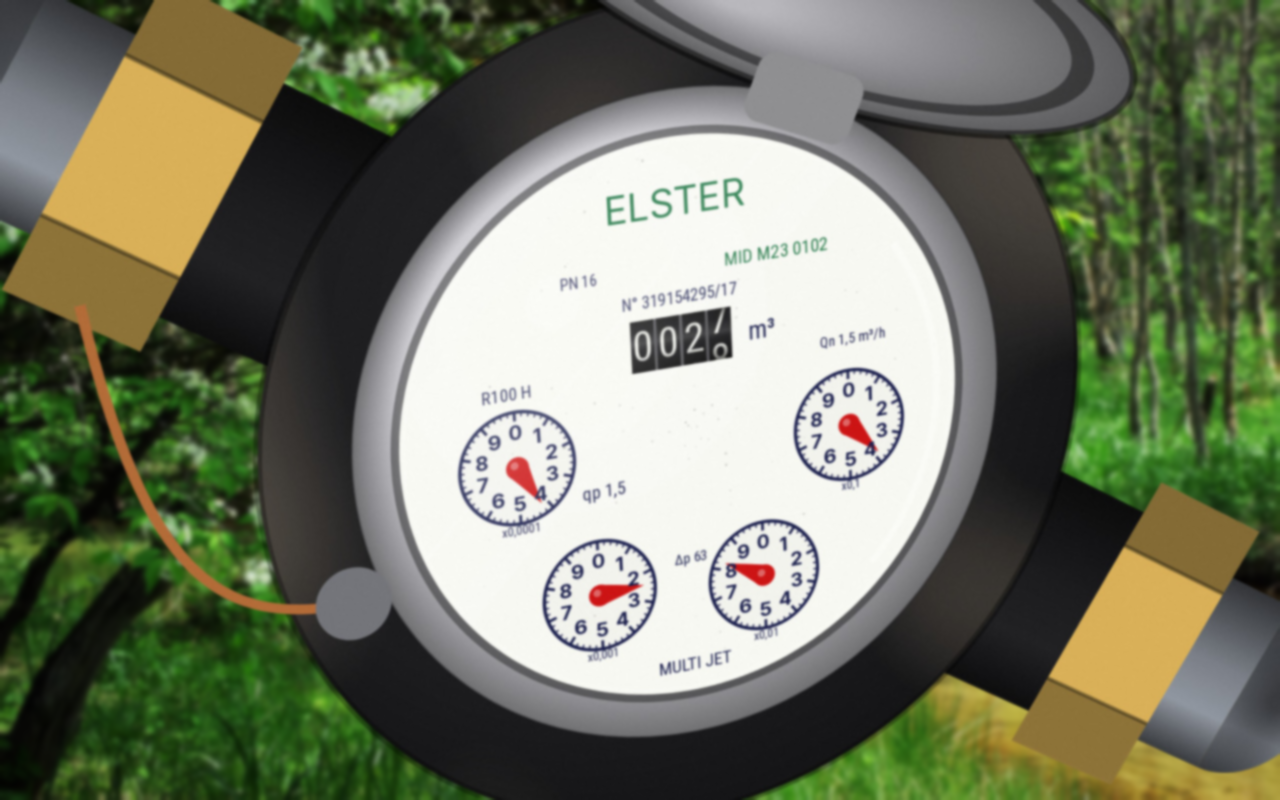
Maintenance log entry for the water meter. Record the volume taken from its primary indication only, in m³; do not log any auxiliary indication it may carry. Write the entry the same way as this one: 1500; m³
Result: 27.3824; m³
